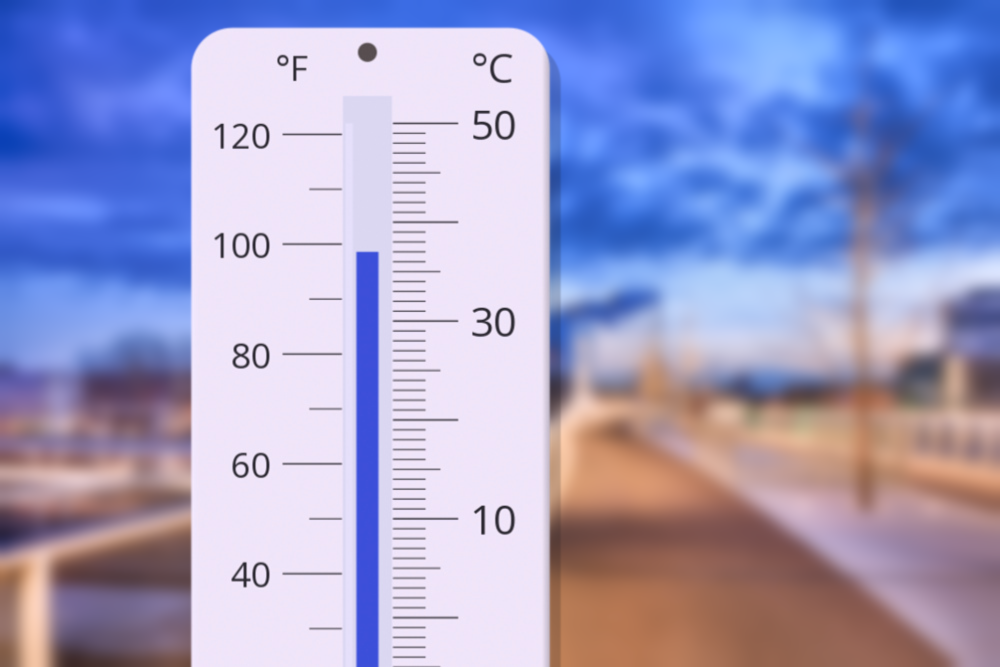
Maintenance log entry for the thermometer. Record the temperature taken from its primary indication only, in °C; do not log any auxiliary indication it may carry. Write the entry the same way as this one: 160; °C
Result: 37; °C
